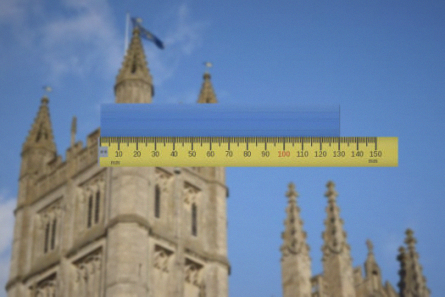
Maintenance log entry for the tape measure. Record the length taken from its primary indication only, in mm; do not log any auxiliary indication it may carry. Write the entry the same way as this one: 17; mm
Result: 130; mm
